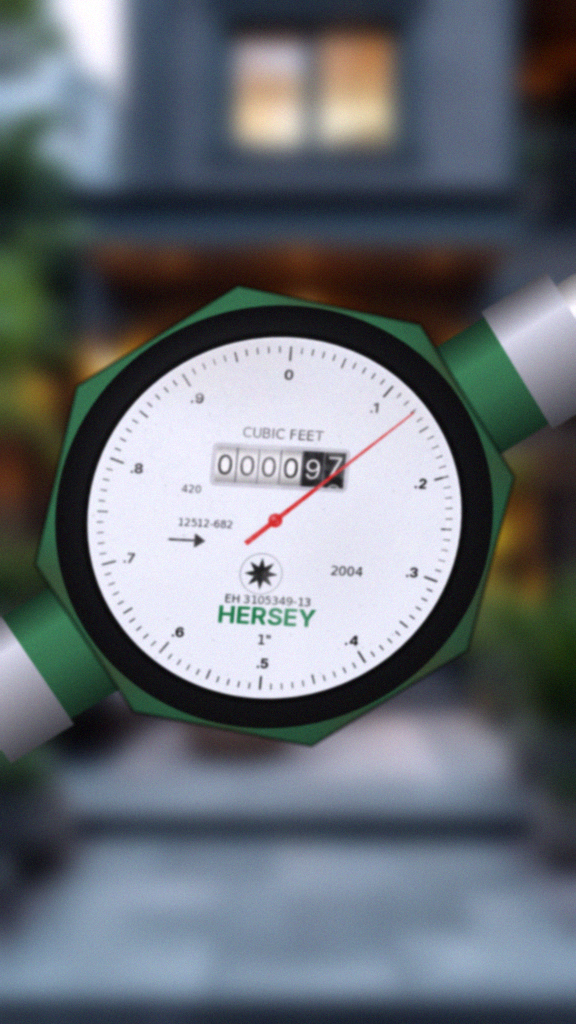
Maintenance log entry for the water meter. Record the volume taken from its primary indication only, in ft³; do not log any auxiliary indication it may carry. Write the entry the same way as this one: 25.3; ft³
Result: 97.13; ft³
